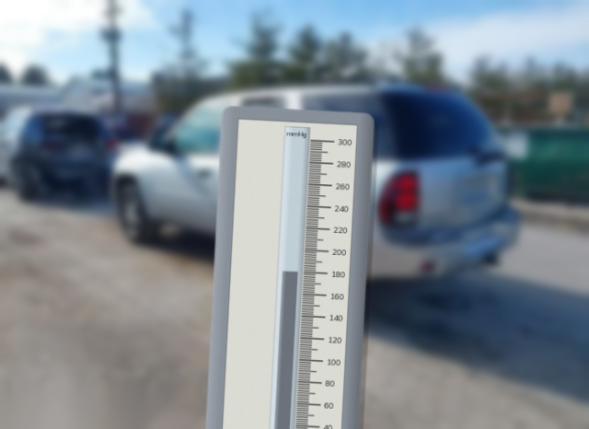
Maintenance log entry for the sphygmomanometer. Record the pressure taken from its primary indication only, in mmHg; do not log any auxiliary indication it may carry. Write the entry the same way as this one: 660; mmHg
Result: 180; mmHg
